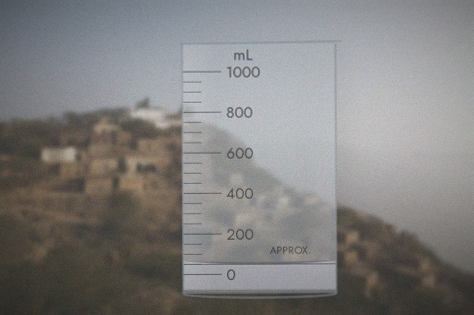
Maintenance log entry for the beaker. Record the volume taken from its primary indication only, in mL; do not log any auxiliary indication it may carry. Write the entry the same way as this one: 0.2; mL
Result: 50; mL
